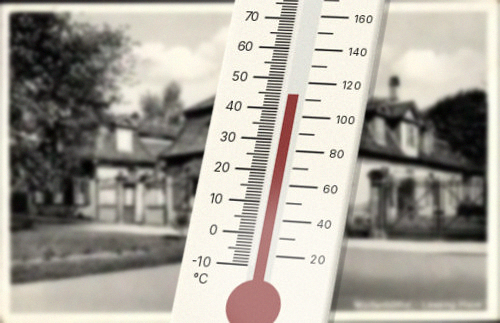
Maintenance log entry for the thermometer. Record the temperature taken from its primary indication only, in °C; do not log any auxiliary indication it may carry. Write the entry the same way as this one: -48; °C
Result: 45; °C
